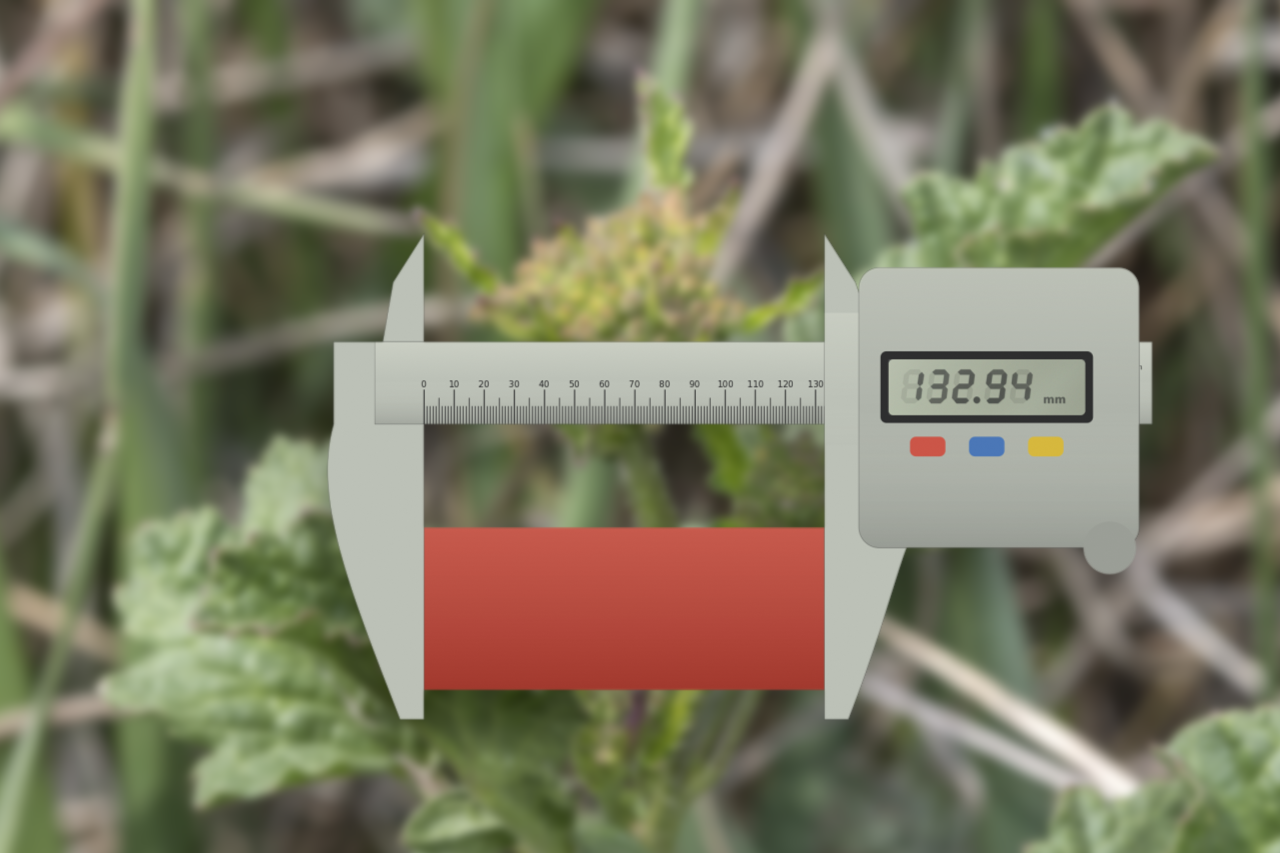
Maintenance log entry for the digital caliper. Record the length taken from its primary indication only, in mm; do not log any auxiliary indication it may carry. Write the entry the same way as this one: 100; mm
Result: 132.94; mm
